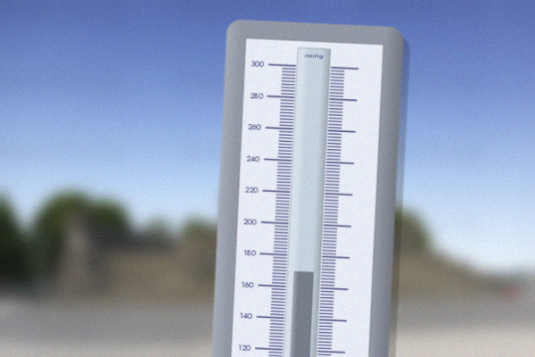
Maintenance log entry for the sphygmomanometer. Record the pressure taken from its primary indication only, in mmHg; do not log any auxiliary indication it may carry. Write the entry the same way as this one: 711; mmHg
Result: 170; mmHg
